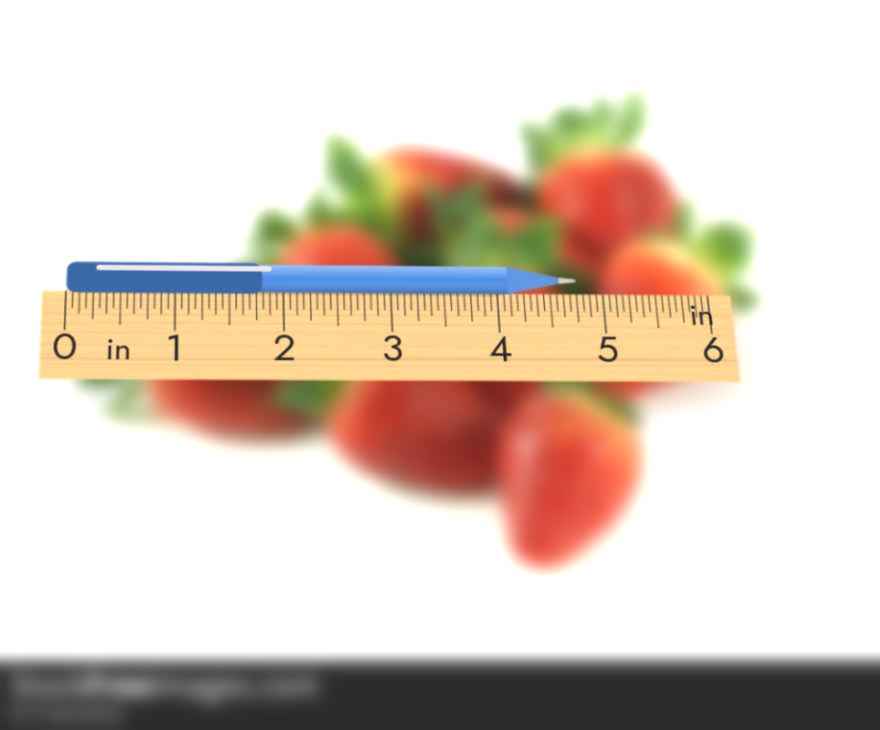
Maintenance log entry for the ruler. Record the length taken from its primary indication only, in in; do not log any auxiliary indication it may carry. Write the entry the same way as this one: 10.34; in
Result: 4.75; in
